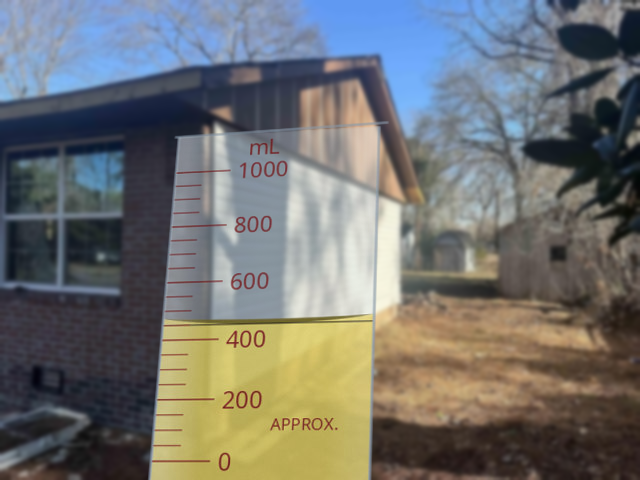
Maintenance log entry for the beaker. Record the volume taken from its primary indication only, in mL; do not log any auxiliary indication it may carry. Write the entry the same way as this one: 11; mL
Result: 450; mL
